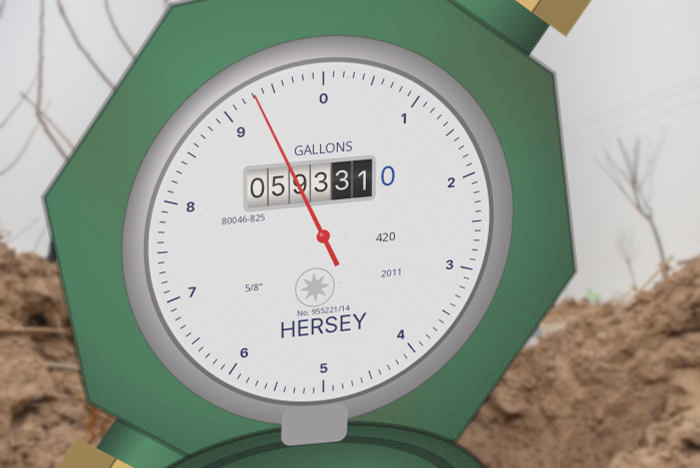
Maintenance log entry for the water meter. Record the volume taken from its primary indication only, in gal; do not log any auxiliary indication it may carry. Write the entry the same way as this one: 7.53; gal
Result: 593309.3; gal
